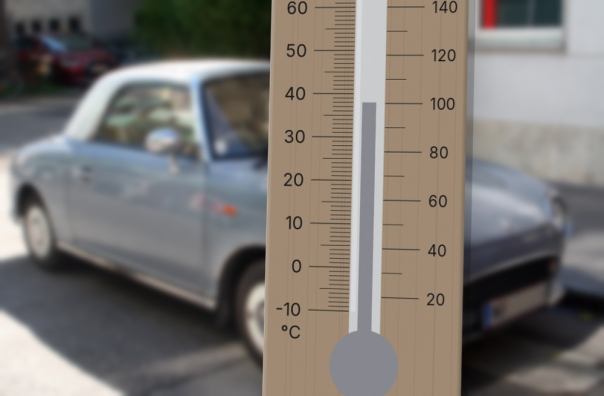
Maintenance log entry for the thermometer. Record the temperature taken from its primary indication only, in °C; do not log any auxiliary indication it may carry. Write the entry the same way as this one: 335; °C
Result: 38; °C
